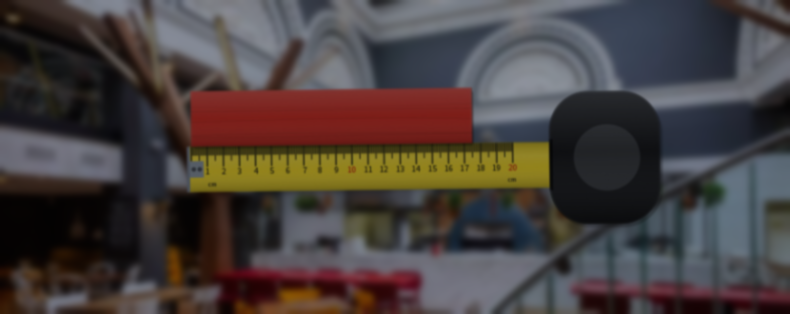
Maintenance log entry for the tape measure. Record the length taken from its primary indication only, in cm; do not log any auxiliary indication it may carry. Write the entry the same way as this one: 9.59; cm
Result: 17.5; cm
